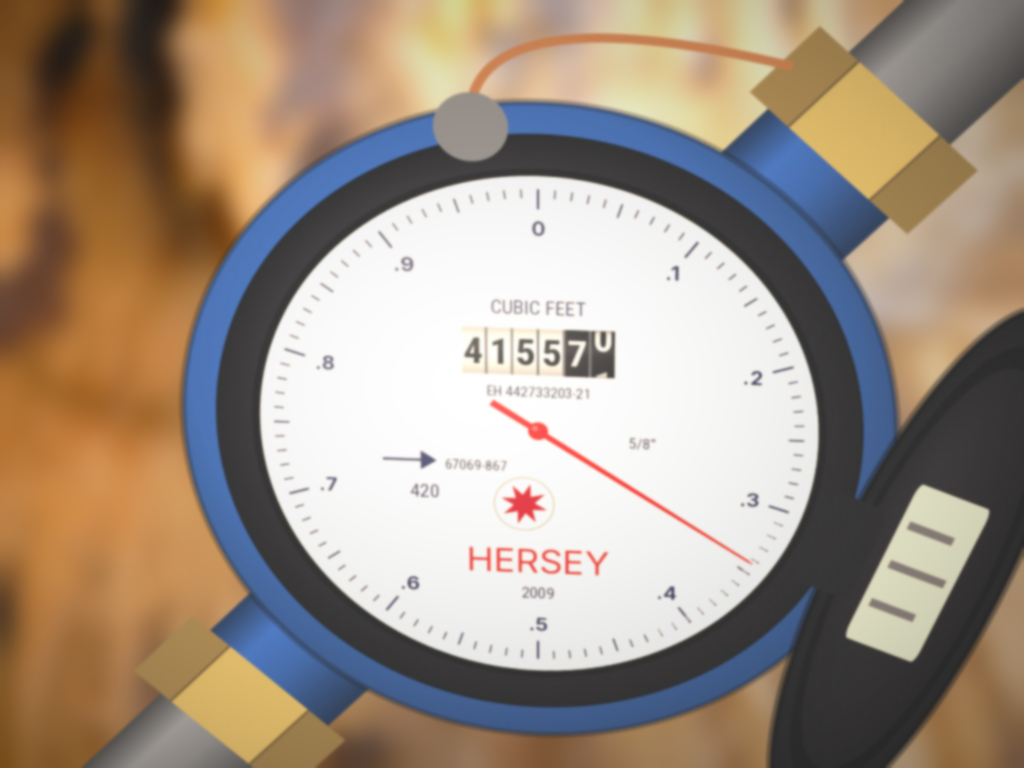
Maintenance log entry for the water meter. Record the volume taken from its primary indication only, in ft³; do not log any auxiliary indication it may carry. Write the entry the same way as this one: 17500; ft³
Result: 415570.34; ft³
